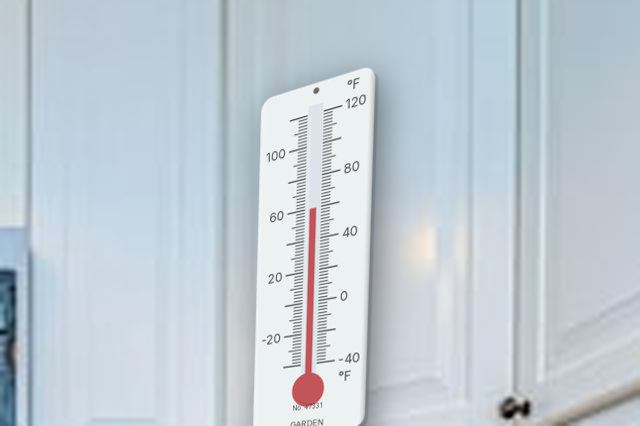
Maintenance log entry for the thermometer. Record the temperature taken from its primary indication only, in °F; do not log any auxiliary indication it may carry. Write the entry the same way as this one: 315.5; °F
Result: 60; °F
